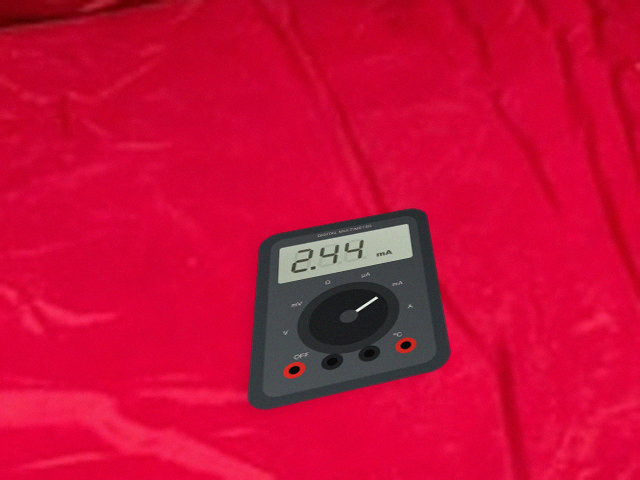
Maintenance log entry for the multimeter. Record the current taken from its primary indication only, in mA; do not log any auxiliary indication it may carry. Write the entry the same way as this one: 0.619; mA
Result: 2.44; mA
